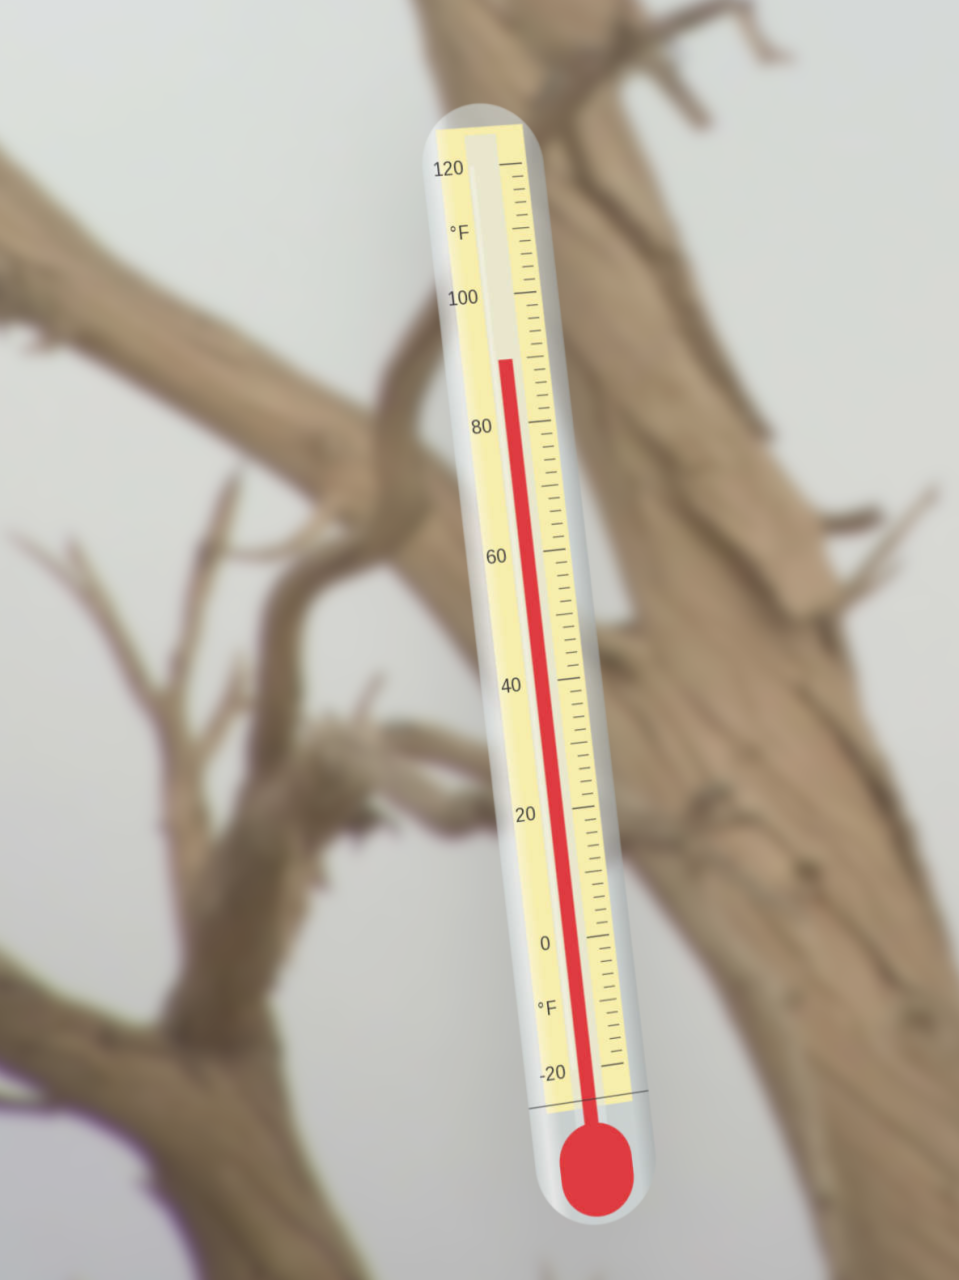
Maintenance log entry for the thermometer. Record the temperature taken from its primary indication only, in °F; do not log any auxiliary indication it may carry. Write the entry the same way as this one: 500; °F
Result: 90; °F
